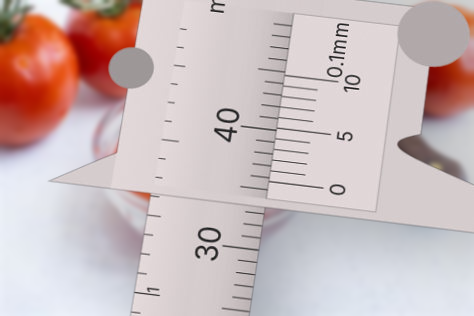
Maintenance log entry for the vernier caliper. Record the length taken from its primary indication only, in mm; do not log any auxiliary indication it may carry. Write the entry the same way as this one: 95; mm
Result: 35.7; mm
